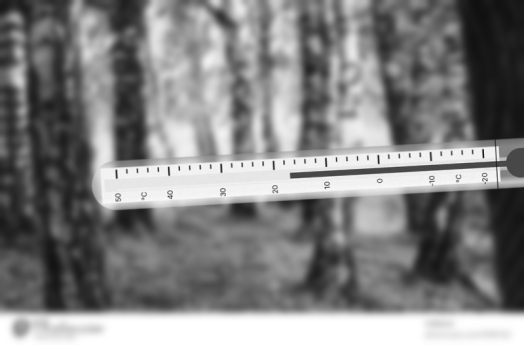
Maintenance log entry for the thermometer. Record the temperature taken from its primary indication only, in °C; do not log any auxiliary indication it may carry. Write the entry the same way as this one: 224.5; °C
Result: 17; °C
